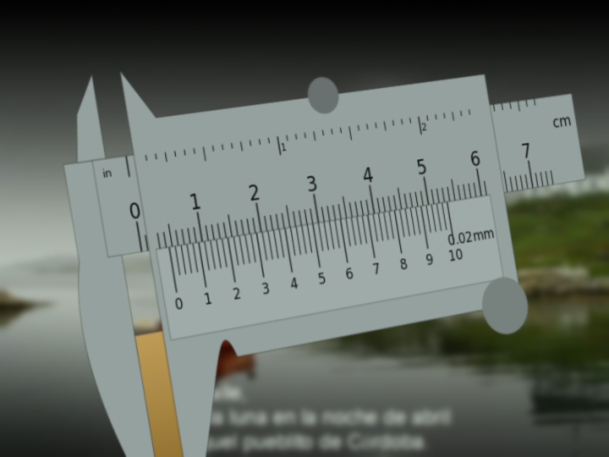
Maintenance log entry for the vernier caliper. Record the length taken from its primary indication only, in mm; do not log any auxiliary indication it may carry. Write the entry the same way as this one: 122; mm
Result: 4.5; mm
